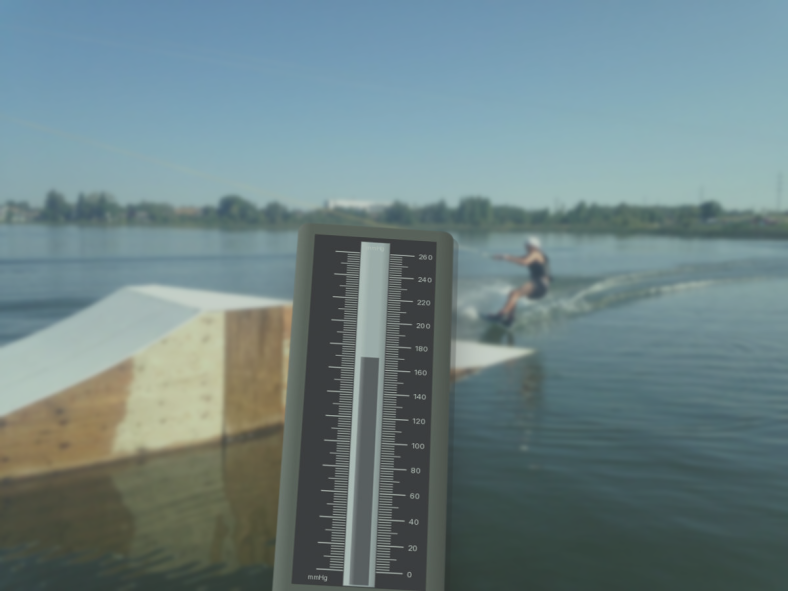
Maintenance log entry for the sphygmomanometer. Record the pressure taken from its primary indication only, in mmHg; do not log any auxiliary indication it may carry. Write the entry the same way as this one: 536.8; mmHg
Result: 170; mmHg
